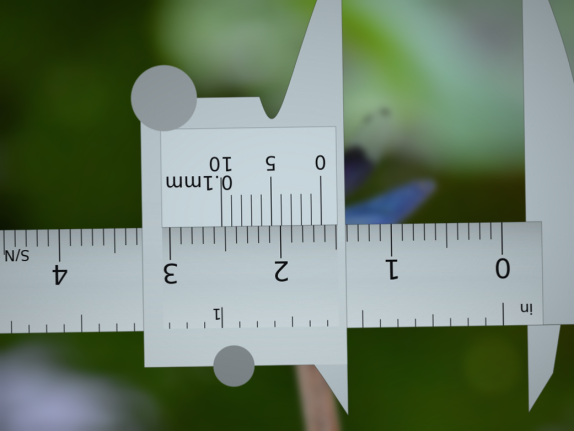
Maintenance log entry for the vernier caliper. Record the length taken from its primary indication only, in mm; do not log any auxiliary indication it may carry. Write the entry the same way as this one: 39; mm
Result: 16.3; mm
